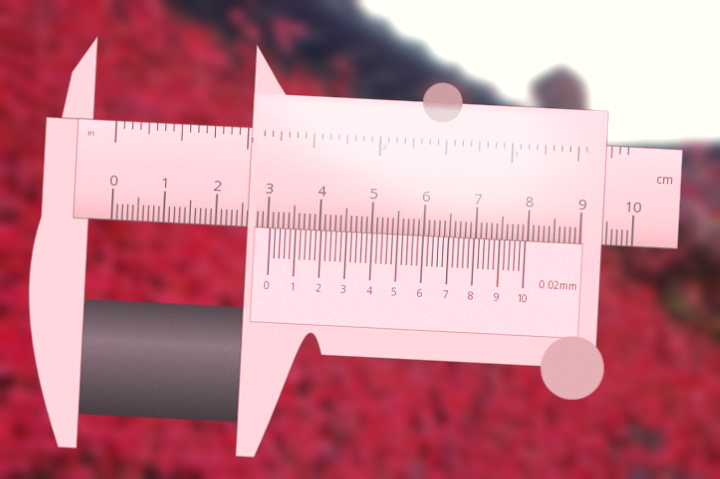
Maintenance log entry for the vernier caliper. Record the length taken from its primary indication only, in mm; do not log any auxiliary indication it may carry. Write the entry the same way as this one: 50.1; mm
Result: 30.5; mm
